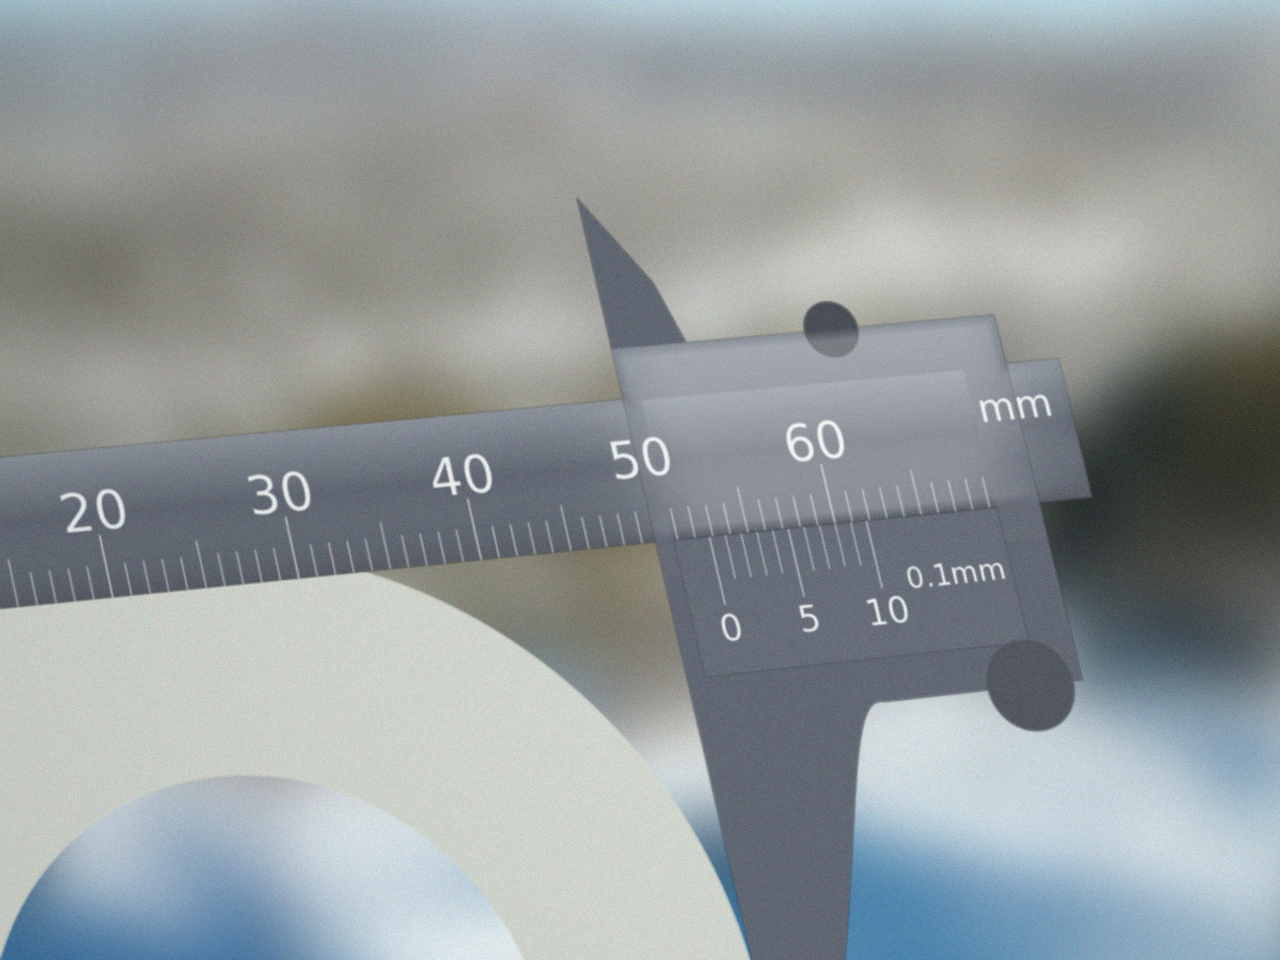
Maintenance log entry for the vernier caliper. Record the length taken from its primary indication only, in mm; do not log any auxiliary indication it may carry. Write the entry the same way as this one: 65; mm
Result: 52.8; mm
